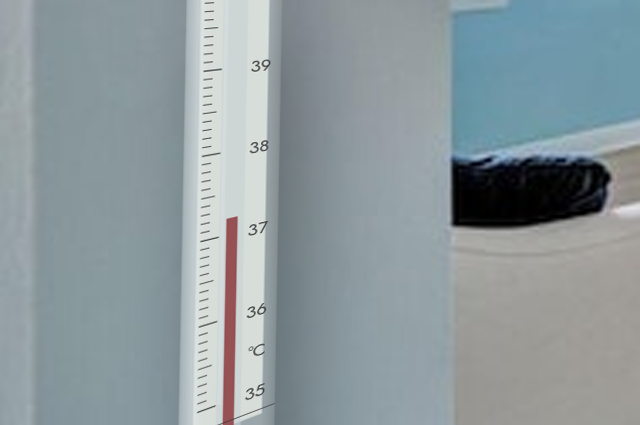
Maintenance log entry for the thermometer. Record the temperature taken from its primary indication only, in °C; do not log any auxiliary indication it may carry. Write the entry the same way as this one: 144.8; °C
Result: 37.2; °C
